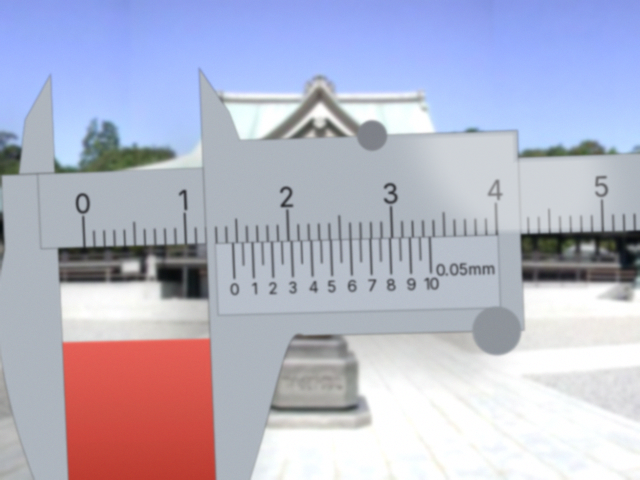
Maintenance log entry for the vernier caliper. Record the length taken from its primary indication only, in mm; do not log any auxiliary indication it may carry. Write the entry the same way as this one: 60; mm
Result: 14.6; mm
